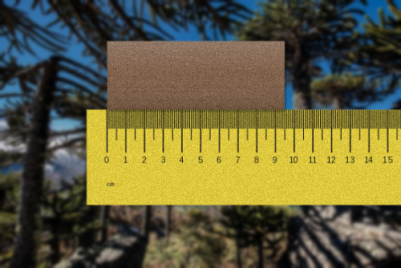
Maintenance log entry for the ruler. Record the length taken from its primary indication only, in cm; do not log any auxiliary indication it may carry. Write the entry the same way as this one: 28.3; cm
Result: 9.5; cm
